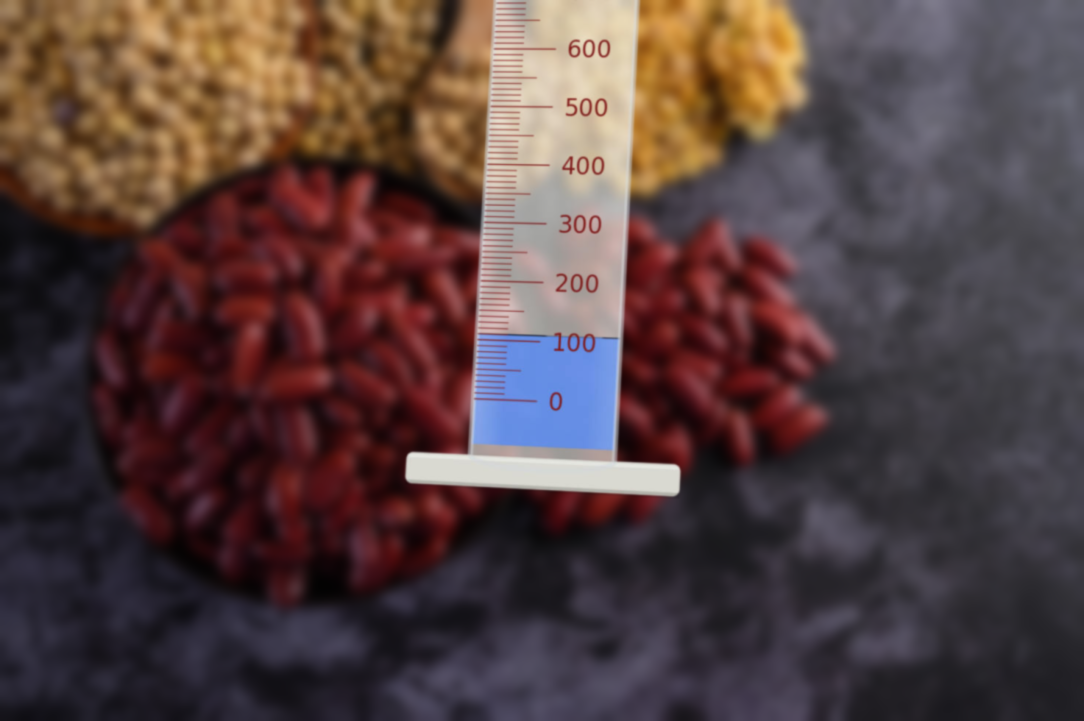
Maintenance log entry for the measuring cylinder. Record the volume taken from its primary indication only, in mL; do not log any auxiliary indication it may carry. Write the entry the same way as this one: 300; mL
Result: 110; mL
